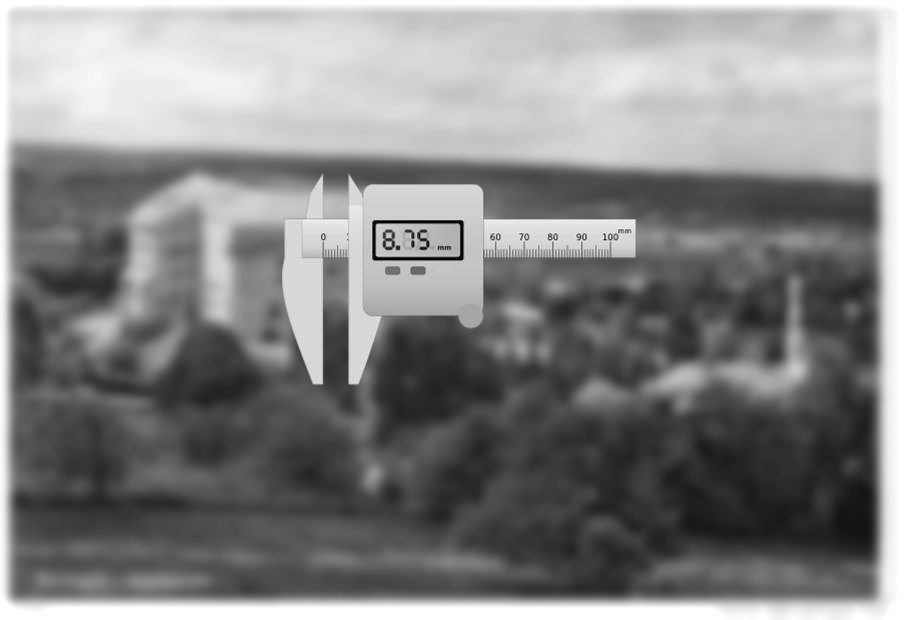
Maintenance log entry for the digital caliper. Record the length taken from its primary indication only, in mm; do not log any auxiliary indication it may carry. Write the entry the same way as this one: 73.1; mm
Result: 8.75; mm
